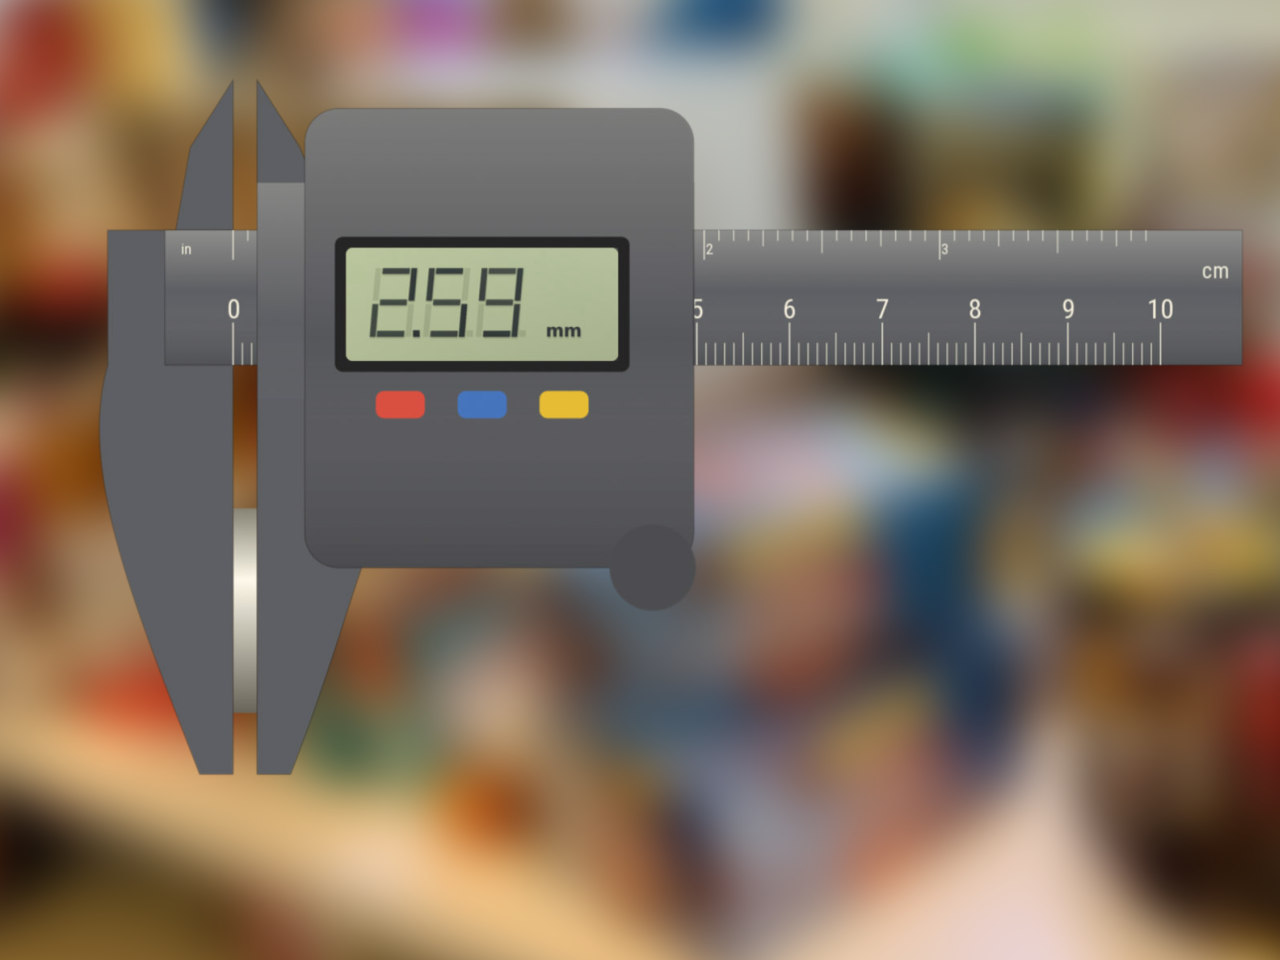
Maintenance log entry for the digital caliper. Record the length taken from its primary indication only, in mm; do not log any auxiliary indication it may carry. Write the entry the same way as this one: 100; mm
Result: 2.59; mm
